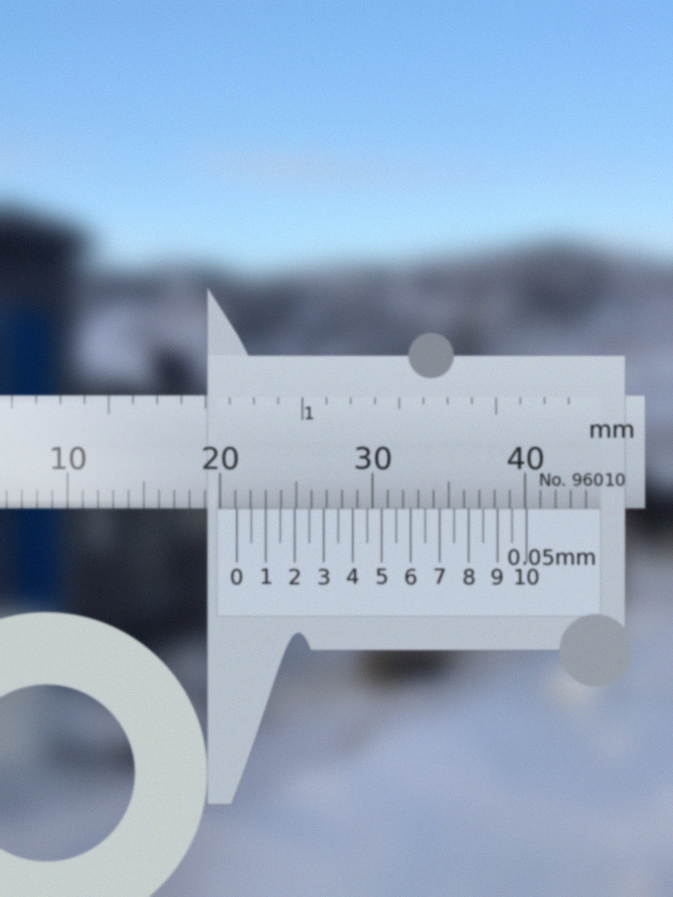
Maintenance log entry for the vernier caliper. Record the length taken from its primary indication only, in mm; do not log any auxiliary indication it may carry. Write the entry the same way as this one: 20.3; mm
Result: 21.1; mm
